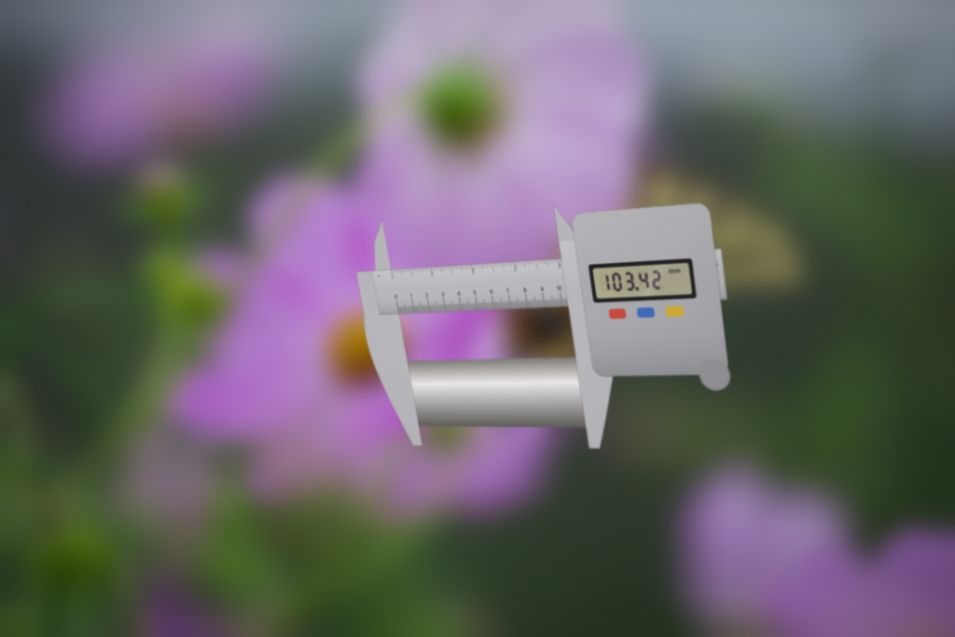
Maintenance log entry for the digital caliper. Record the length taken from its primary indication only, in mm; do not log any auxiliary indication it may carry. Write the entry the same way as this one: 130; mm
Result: 103.42; mm
